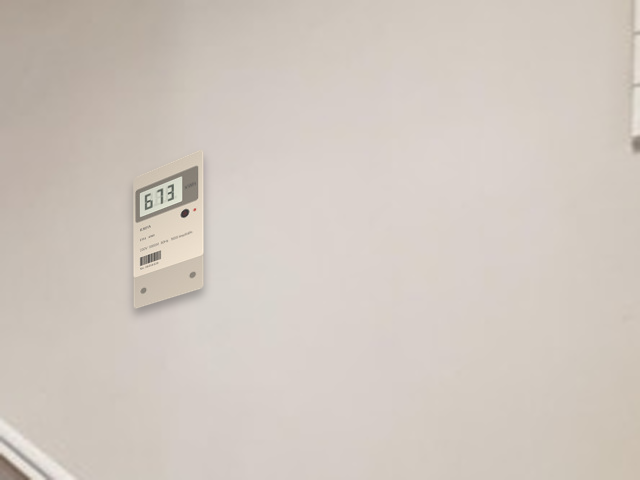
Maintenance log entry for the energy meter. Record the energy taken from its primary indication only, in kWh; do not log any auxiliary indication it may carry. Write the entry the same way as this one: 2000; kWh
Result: 673; kWh
